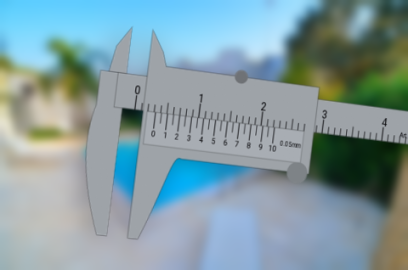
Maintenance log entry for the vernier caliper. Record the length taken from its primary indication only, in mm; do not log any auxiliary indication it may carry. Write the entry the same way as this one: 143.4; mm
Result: 3.2; mm
